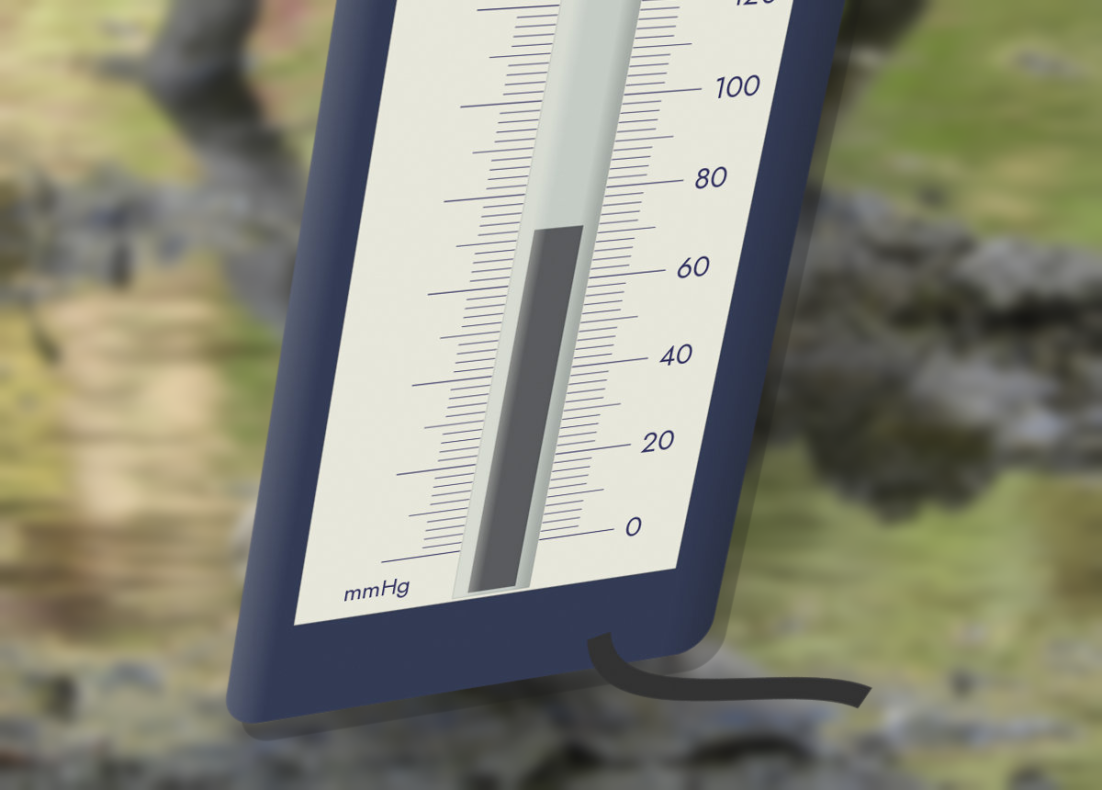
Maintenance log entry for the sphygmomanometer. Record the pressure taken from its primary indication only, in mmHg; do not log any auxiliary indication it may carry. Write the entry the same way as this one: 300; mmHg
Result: 72; mmHg
